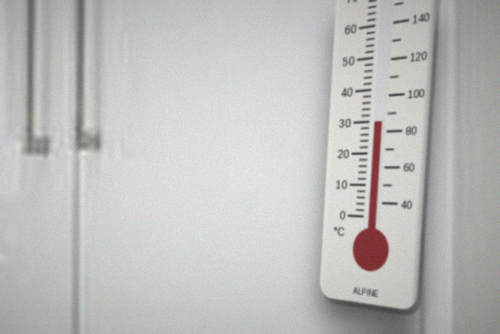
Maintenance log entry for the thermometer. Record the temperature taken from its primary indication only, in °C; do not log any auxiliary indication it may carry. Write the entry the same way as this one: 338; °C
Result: 30; °C
